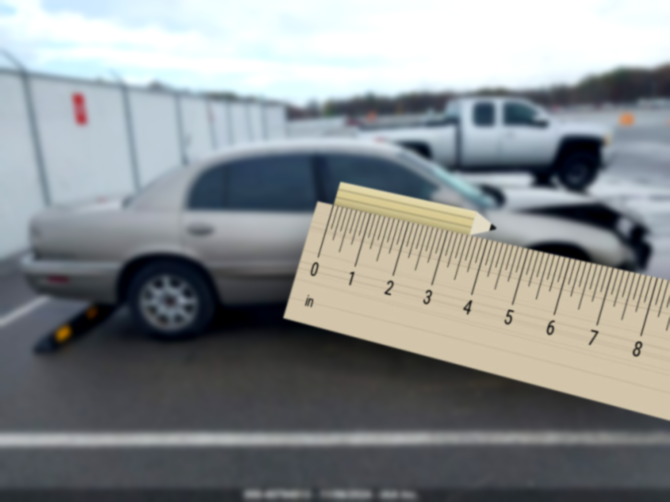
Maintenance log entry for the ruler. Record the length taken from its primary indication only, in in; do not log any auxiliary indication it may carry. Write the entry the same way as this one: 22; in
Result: 4.125; in
